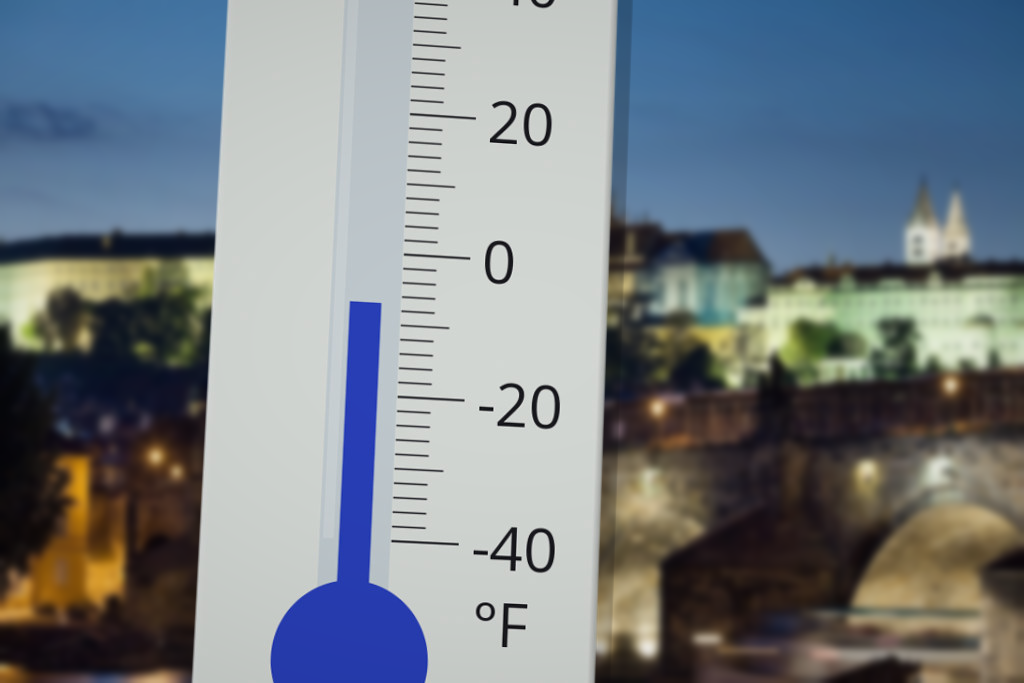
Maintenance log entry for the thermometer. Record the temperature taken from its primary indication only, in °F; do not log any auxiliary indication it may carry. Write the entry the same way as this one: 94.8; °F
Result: -7; °F
